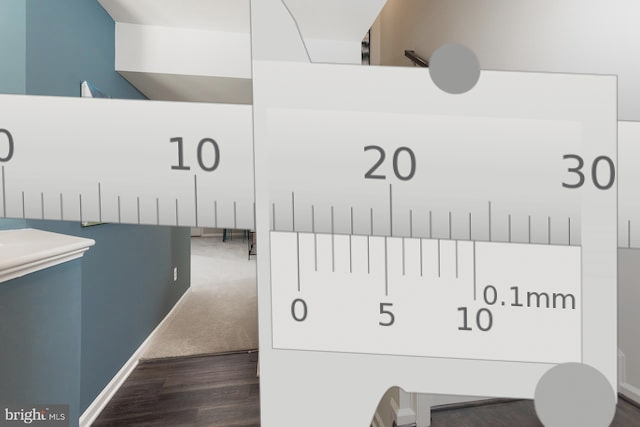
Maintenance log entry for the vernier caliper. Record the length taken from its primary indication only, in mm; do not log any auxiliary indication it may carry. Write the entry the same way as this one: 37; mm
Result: 15.2; mm
